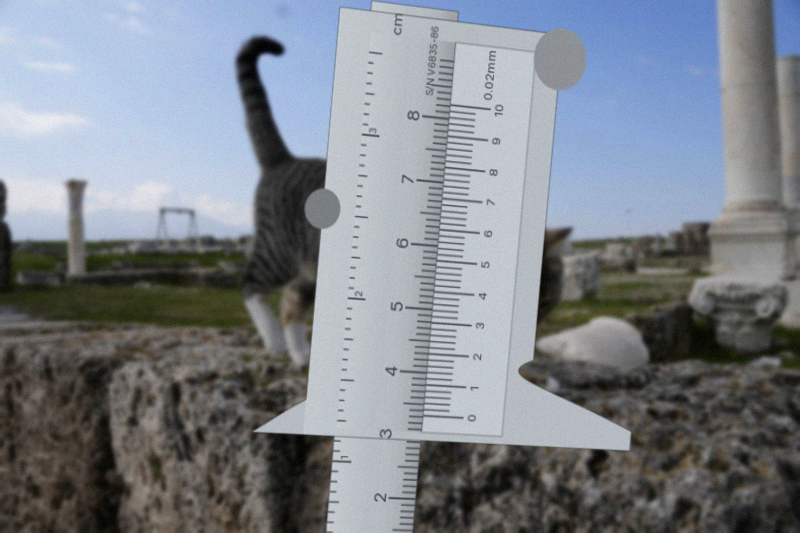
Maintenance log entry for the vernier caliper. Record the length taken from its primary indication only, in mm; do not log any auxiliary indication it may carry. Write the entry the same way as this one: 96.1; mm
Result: 33.2; mm
